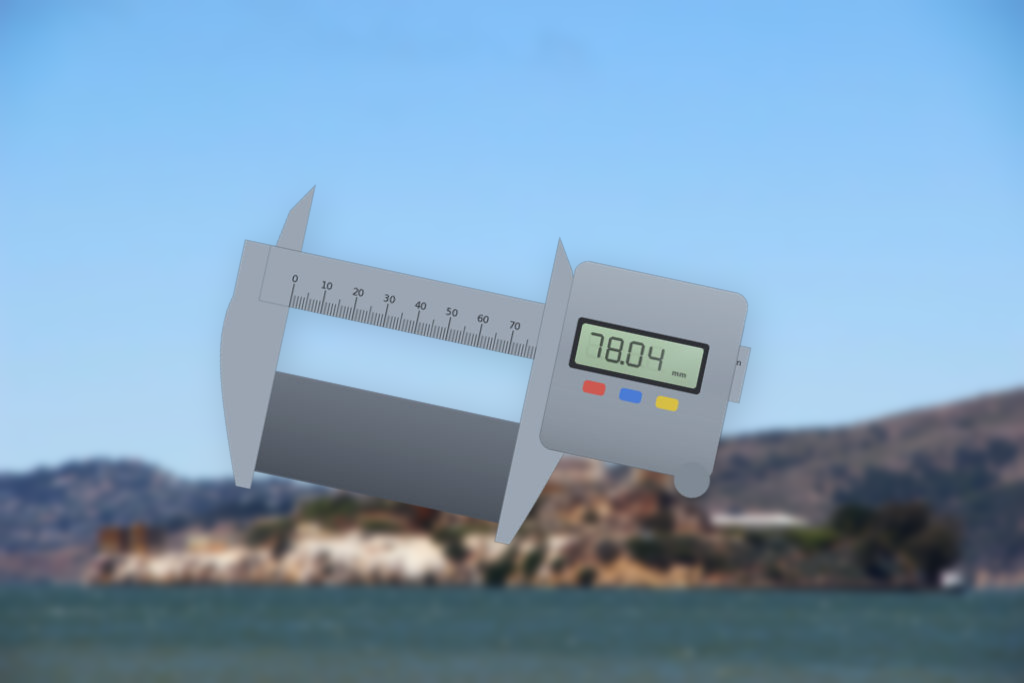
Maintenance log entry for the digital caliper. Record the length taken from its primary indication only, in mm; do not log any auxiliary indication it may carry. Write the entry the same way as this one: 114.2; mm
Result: 78.04; mm
